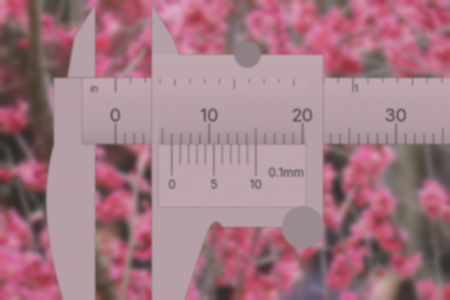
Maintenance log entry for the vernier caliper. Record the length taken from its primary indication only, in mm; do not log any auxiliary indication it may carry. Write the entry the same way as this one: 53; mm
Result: 6.0; mm
